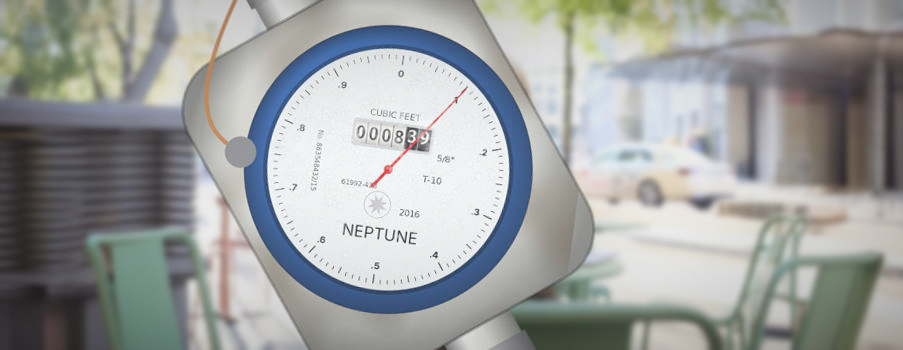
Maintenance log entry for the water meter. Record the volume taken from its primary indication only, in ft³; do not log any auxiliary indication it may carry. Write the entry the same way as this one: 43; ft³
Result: 839.10; ft³
